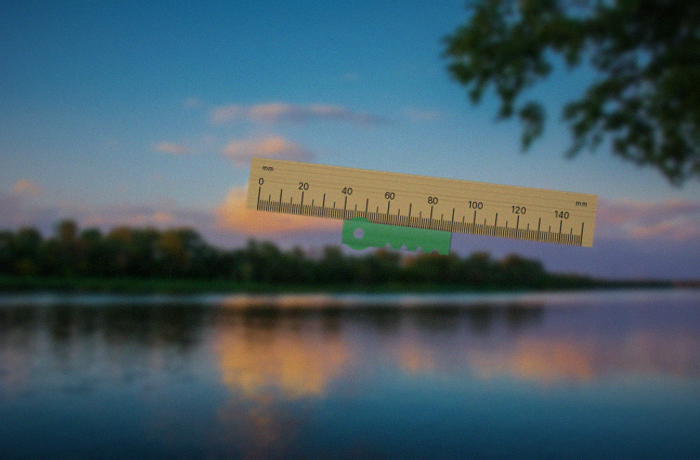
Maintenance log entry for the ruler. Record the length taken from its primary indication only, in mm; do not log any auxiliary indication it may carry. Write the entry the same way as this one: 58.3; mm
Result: 50; mm
